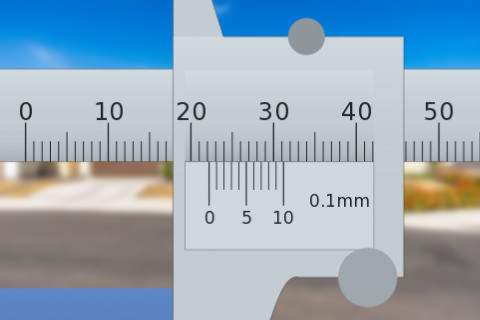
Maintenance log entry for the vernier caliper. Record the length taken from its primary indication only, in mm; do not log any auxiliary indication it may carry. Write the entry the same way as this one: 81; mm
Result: 22.2; mm
